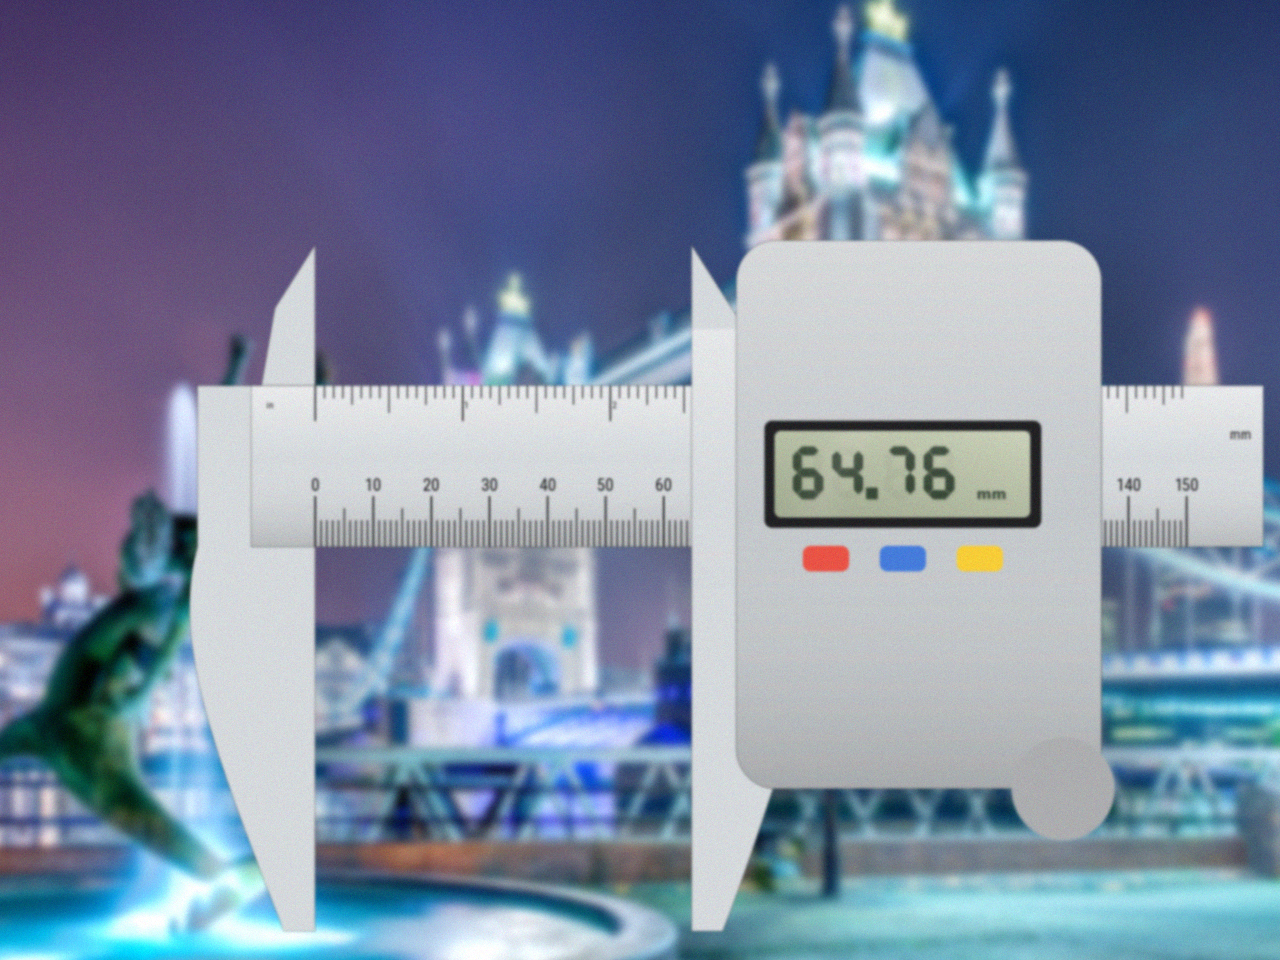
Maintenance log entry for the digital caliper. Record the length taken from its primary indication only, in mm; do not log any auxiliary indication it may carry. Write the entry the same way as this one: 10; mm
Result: 64.76; mm
